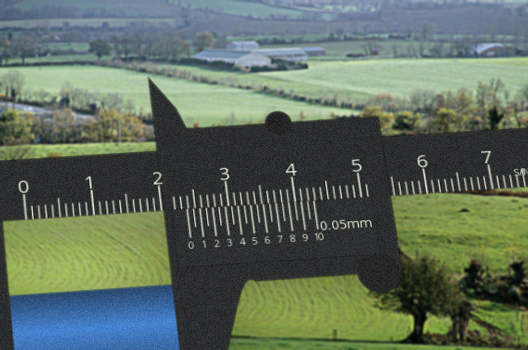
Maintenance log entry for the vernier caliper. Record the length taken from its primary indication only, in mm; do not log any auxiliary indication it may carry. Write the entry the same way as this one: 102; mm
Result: 23.8; mm
